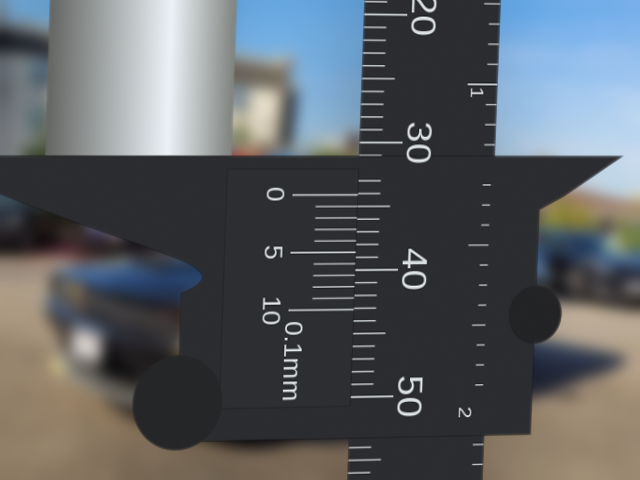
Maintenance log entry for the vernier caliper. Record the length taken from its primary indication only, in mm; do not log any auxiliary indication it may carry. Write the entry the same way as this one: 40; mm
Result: 34.1; mm
